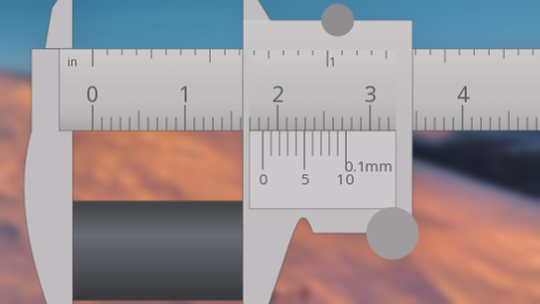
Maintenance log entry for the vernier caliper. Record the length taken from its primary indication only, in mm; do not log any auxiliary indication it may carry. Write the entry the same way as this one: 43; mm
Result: 18.4; mm
